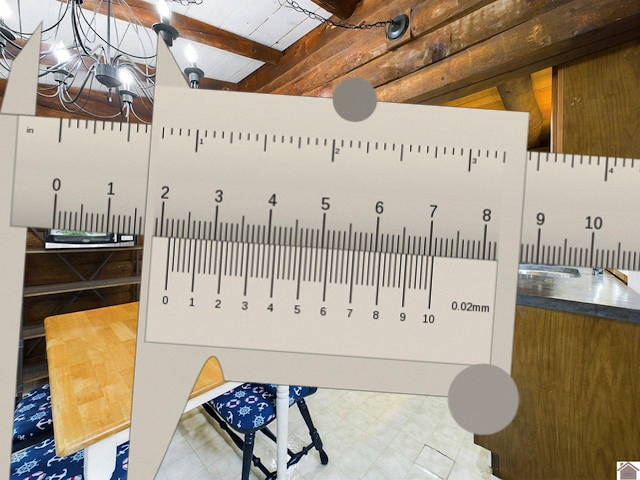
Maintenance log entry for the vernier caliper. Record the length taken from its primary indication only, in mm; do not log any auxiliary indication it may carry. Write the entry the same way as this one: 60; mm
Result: 21.6; mm
